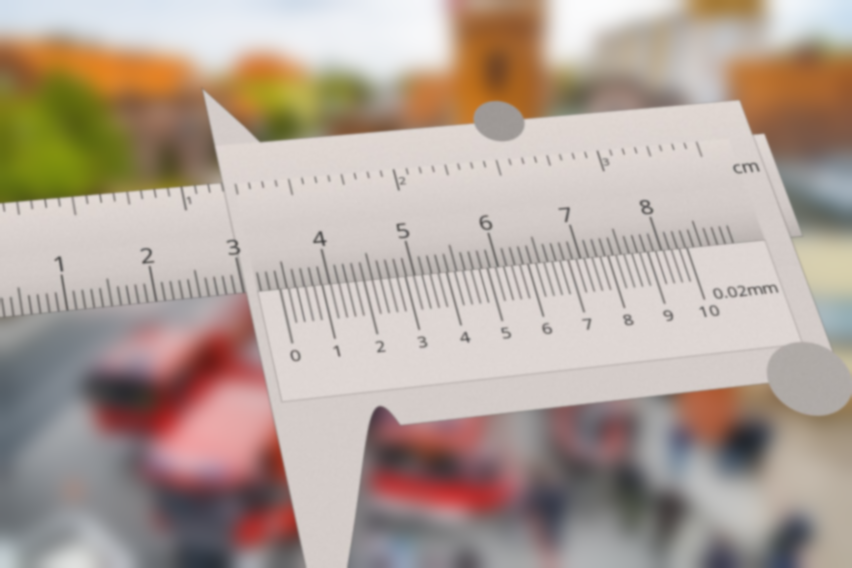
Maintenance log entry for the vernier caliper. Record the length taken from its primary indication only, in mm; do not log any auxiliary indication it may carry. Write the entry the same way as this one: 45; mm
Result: 34.2; mm
